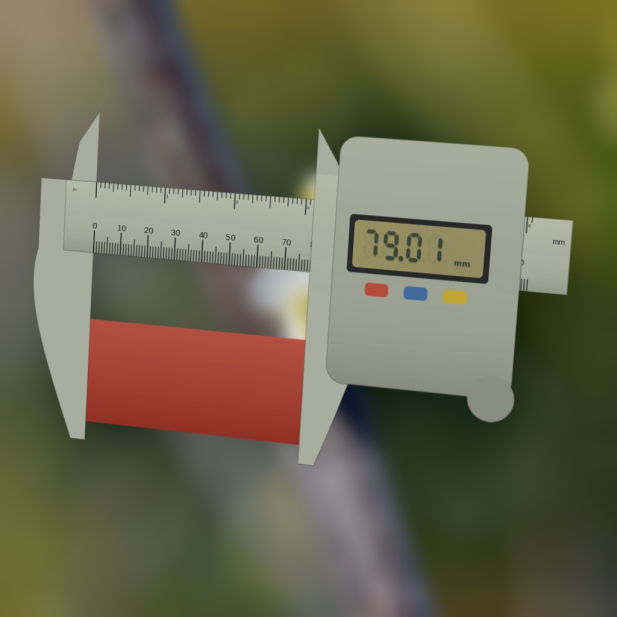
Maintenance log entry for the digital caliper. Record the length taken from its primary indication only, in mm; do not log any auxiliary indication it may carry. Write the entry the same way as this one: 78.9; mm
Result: 79.01; mm
